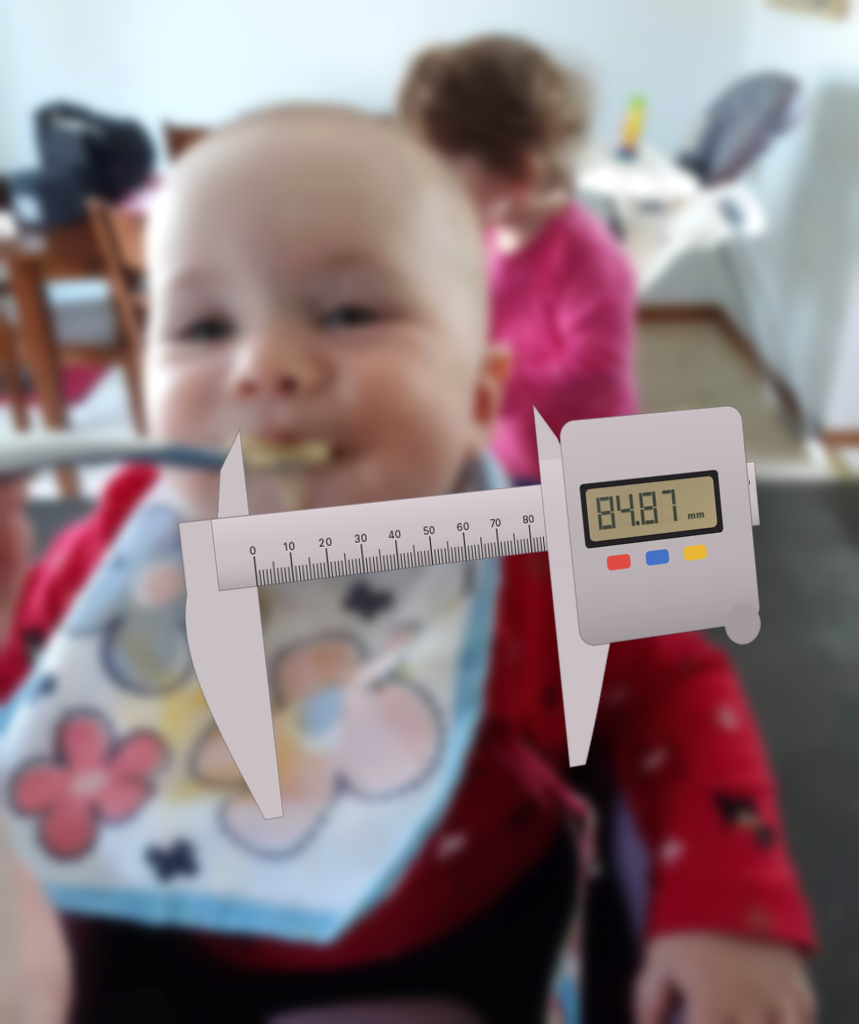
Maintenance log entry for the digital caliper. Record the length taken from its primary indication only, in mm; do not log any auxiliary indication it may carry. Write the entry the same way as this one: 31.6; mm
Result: 84.87; mm
